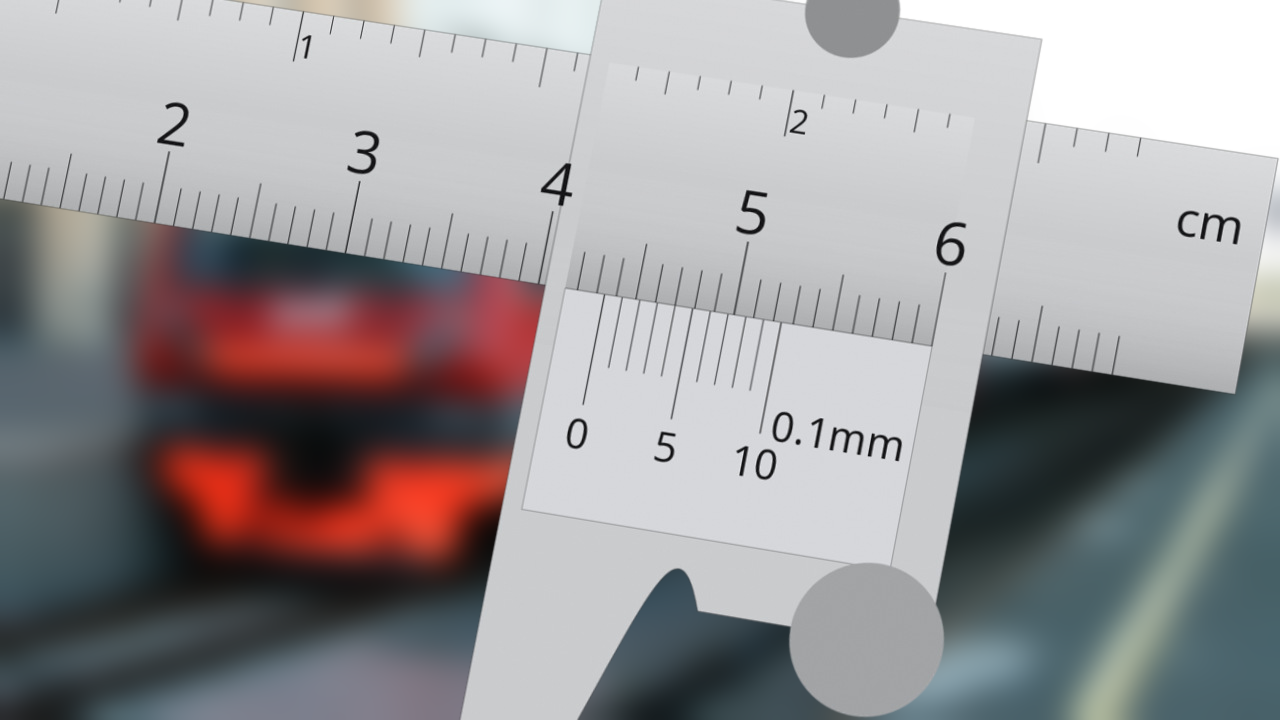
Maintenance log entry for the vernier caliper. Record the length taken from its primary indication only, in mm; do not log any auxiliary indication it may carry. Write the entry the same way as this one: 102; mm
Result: 43.4; mm
